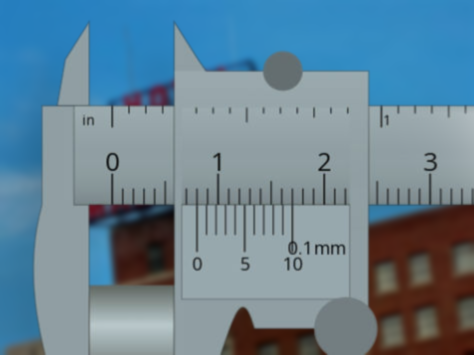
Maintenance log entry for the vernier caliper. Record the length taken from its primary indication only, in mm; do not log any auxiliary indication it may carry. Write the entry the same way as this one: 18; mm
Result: 8.0; mm
